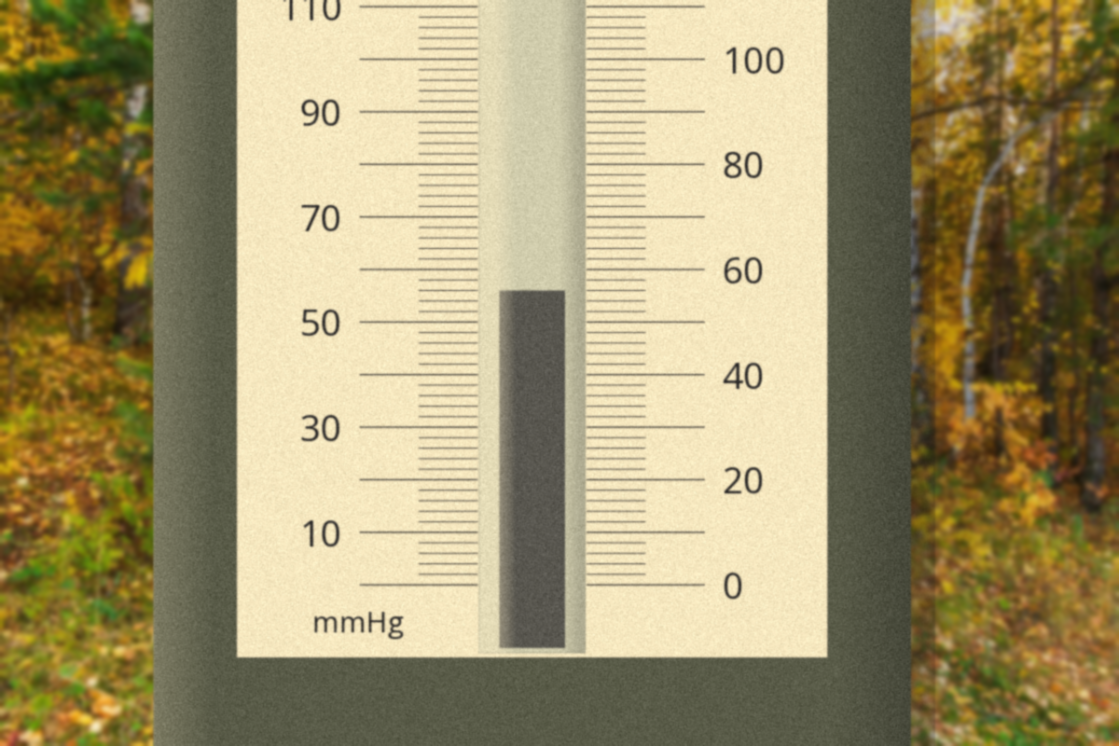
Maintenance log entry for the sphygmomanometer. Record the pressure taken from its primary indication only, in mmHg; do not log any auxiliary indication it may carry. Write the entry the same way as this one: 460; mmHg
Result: 56; mmHg
